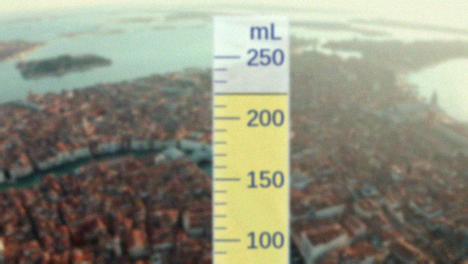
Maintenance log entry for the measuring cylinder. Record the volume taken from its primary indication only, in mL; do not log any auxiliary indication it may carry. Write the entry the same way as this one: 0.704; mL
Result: 220; mL
